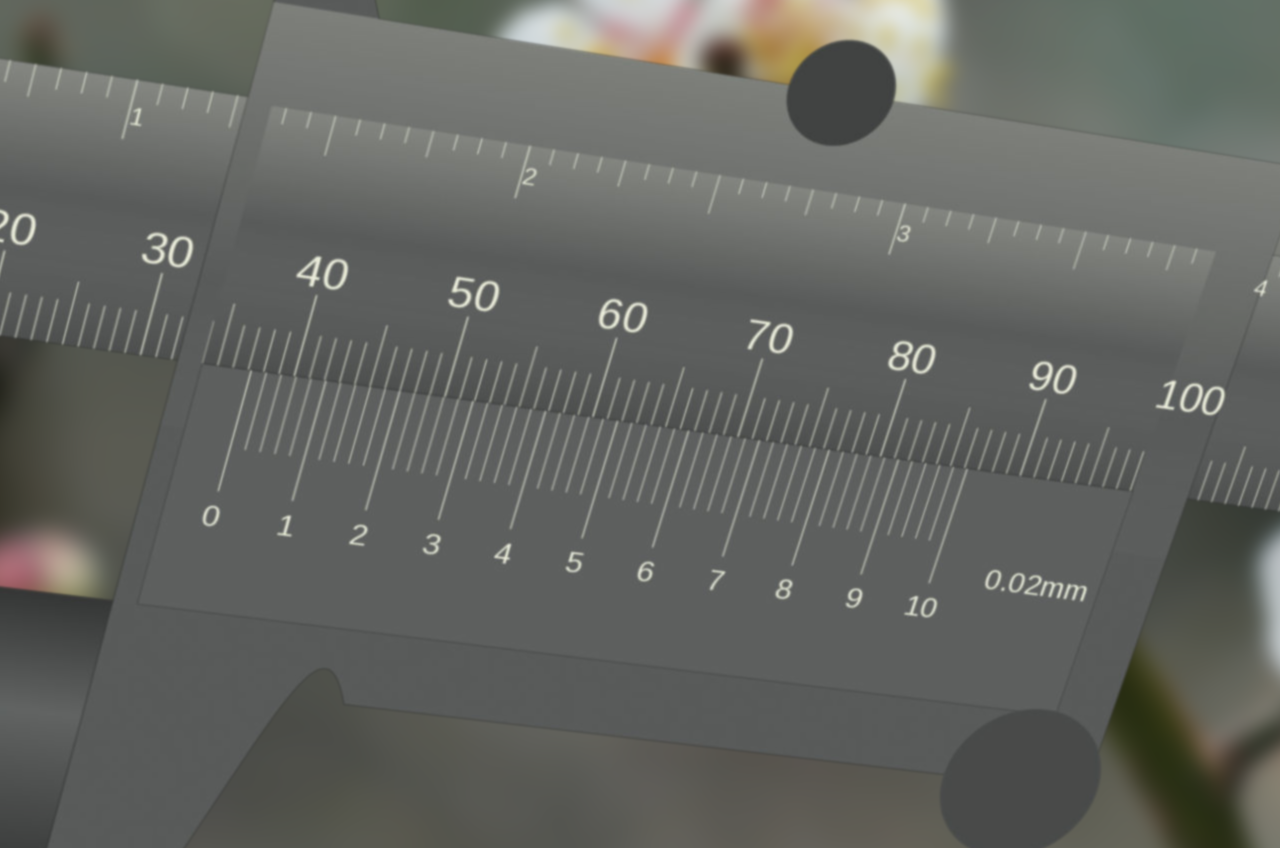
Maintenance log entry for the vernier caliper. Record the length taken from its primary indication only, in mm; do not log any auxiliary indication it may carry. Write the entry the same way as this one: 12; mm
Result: 37.2; mm
